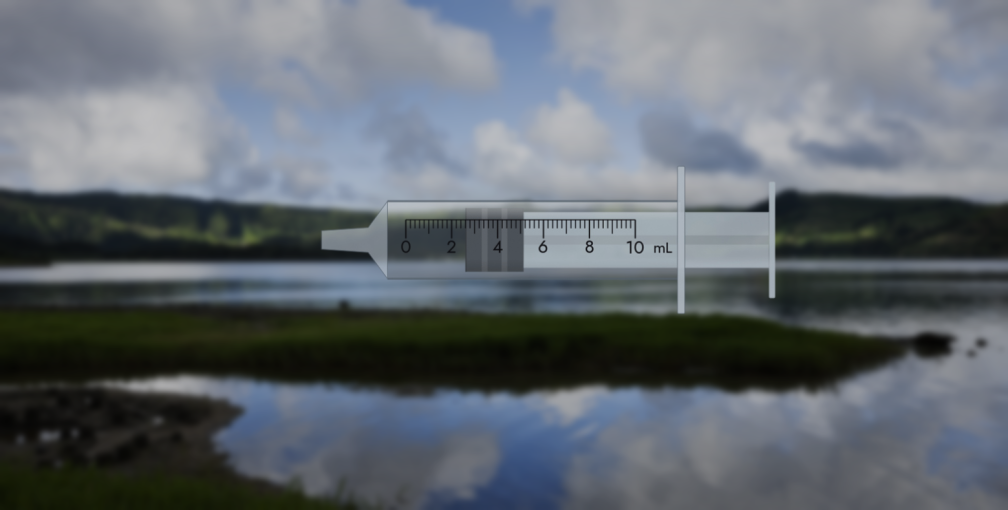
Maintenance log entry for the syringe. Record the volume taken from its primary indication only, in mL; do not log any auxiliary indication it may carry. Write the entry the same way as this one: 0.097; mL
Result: 2.6; mL
